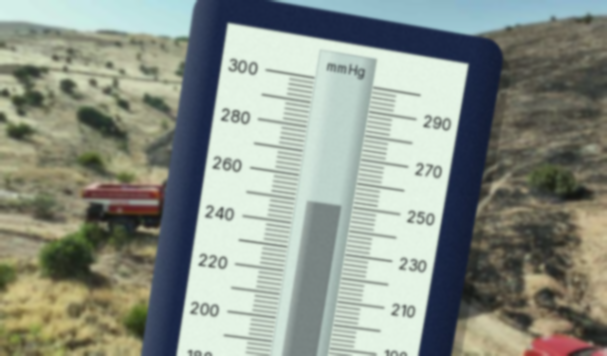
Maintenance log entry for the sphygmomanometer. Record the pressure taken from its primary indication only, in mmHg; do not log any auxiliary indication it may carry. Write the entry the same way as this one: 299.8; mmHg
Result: 250; mmHg
